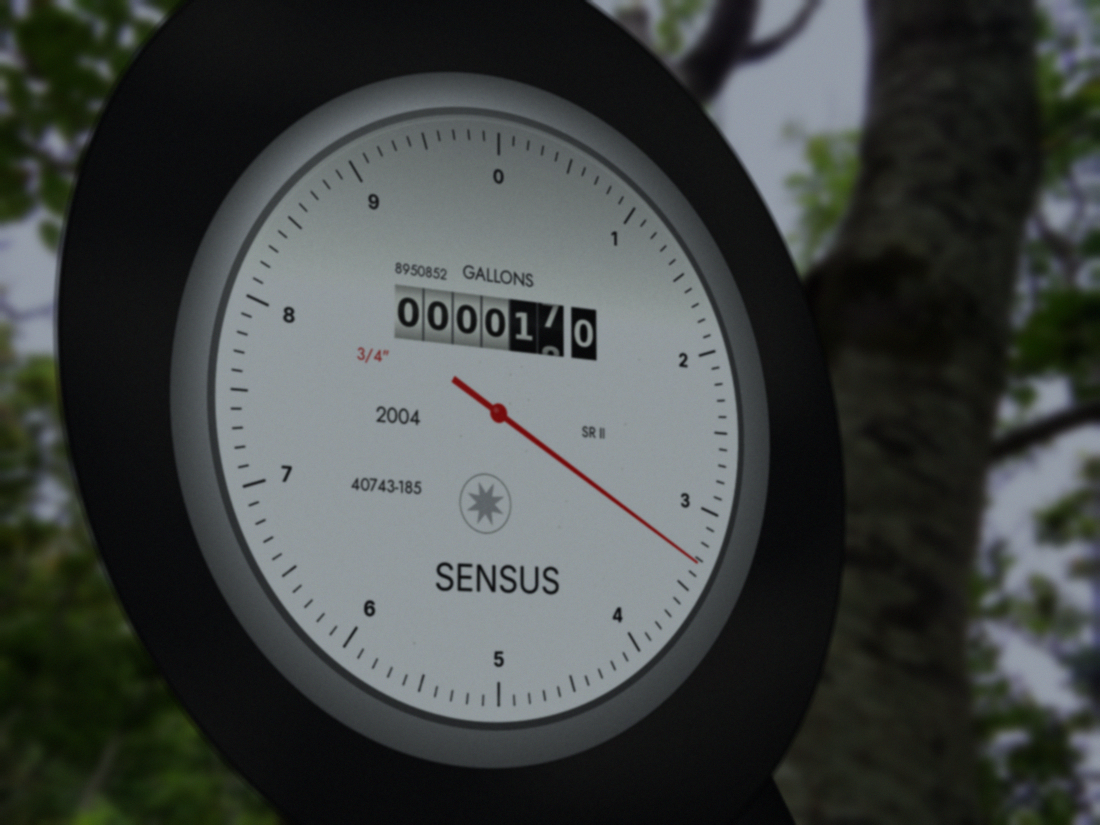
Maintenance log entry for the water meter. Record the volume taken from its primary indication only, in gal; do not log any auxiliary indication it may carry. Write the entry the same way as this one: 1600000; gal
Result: 173.3; gal
